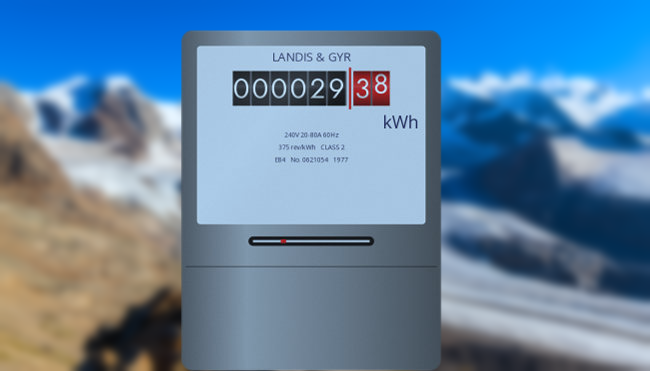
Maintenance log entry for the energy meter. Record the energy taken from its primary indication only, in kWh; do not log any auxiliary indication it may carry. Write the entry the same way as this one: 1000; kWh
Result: 29.38; kWh
